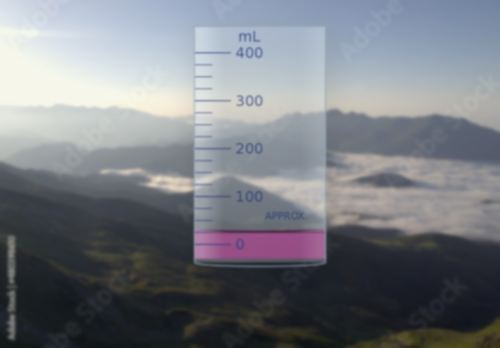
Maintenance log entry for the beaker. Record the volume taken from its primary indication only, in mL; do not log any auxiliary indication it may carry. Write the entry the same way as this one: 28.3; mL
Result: 25; mL
